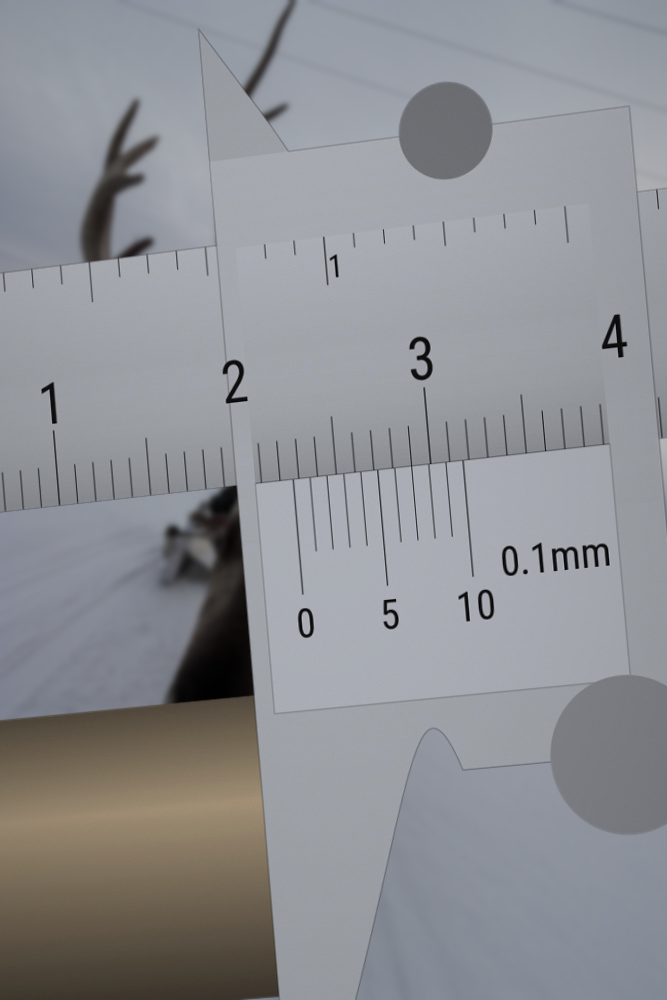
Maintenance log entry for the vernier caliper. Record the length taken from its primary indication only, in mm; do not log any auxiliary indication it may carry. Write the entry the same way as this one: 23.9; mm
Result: 22.7; mm
